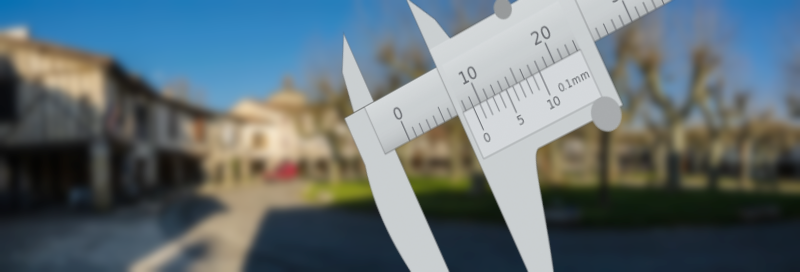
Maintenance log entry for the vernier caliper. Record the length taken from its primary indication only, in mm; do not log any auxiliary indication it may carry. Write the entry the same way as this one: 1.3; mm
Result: 9.0; mm
